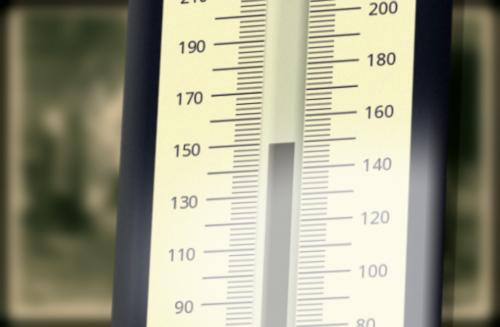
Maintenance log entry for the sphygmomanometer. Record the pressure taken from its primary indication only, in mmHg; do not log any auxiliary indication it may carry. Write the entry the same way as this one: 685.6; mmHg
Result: 150; mmHg
